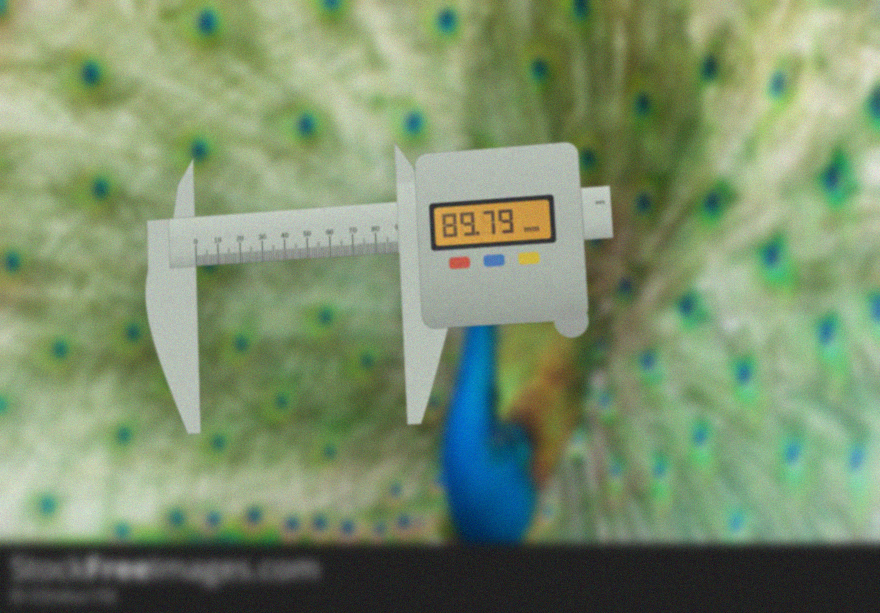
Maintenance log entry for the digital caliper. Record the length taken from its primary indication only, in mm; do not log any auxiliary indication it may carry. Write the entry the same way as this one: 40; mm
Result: 89.79; mm
